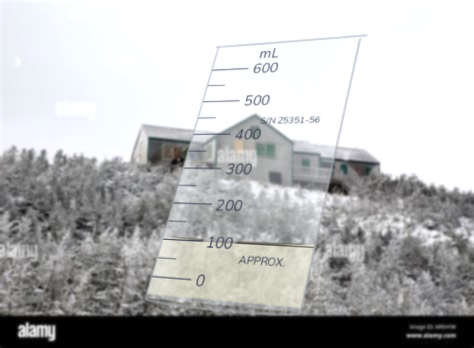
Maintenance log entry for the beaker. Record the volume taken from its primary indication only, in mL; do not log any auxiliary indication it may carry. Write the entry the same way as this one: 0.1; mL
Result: 100; mL
